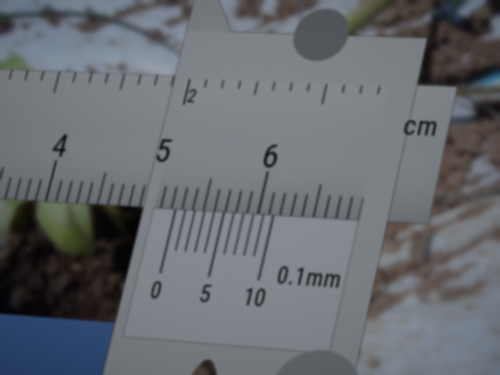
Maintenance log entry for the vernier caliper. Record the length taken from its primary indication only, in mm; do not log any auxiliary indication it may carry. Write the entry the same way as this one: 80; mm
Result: 52.4; mm
